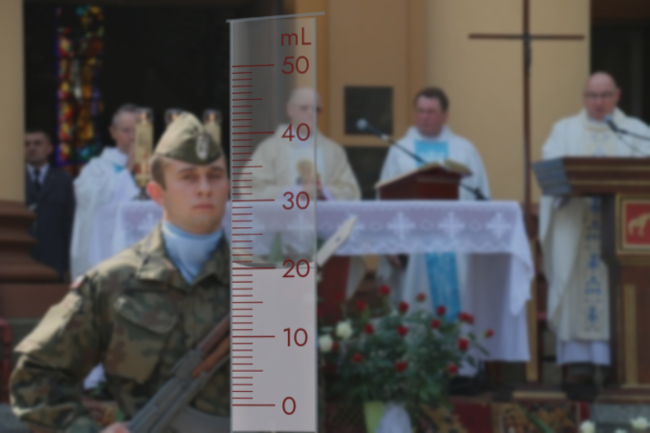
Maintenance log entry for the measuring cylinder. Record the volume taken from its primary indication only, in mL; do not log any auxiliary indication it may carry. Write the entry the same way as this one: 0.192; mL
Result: 20; mL
